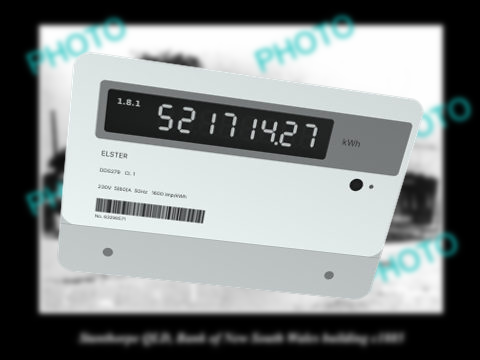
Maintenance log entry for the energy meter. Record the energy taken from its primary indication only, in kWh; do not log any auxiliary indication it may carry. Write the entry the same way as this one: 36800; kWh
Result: 521714.27; kWh
